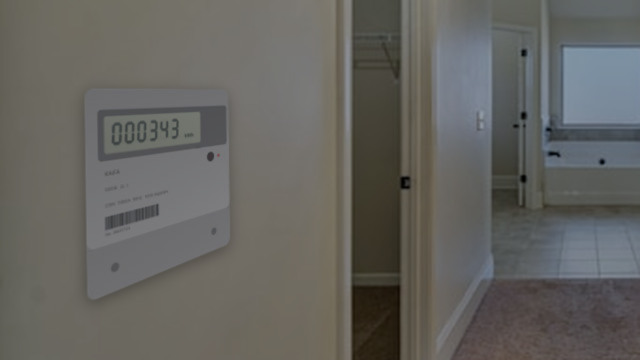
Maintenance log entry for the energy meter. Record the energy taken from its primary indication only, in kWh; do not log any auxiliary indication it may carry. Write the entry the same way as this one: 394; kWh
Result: 343; kWh
